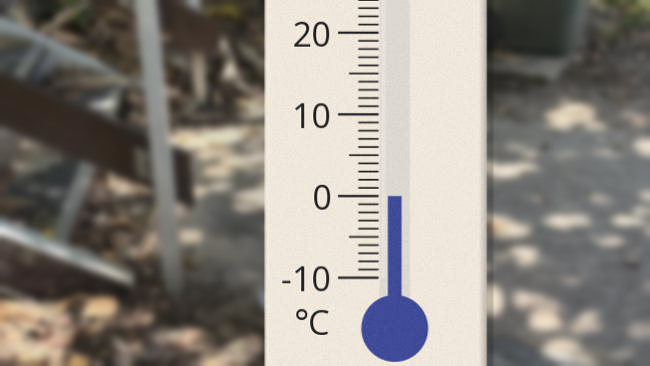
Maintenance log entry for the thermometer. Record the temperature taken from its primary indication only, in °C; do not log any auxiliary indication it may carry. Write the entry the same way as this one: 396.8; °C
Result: 0; °C
